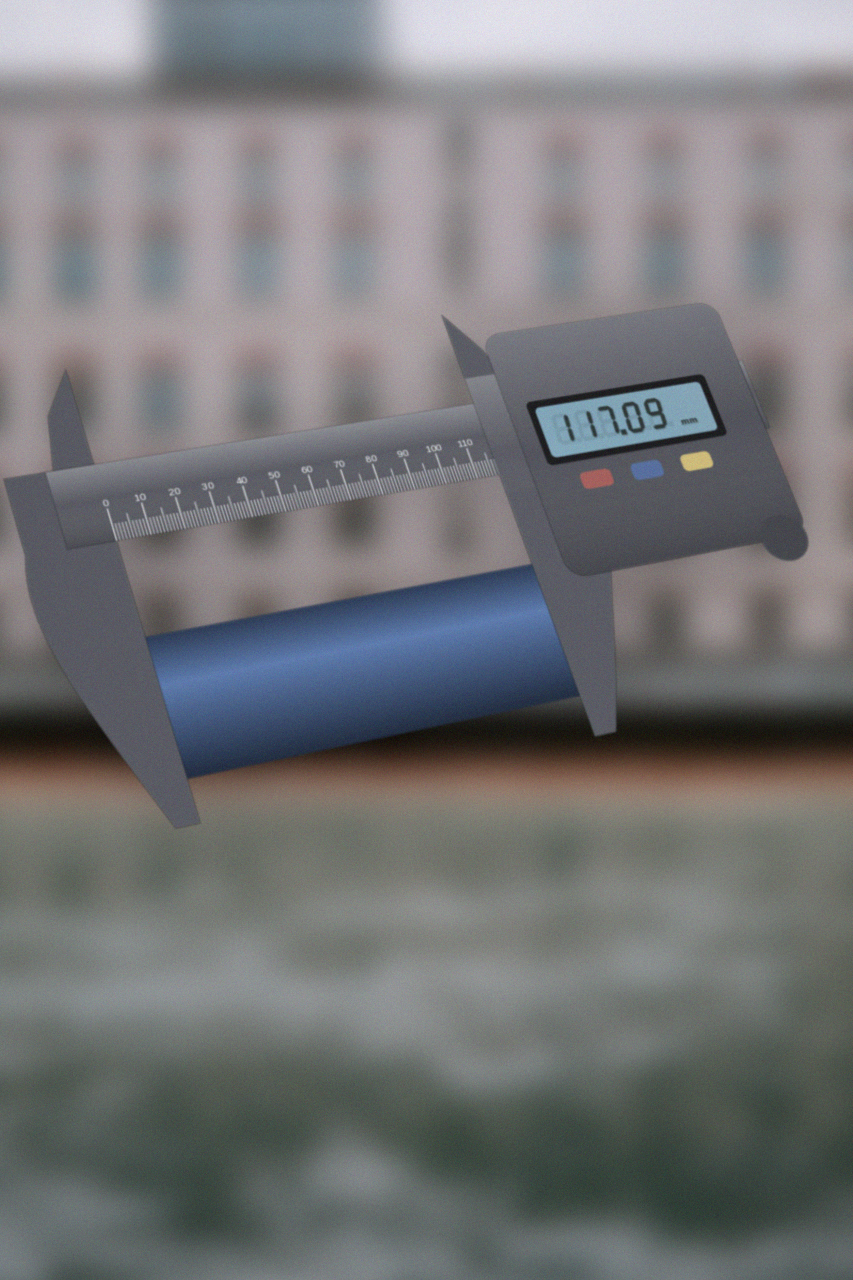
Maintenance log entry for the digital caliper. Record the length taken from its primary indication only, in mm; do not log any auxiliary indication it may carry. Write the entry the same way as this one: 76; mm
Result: 117.09; mm
